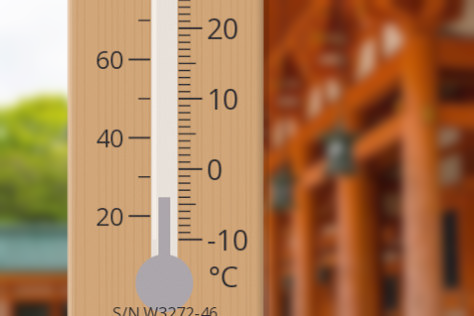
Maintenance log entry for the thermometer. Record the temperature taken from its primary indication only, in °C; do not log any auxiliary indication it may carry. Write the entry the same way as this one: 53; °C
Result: -4; °C
